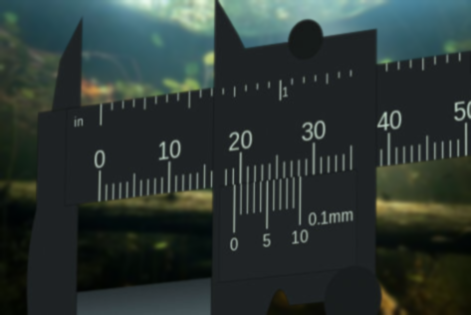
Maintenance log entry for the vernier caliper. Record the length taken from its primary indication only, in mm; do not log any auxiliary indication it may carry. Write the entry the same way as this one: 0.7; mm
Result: 19.2; mm
